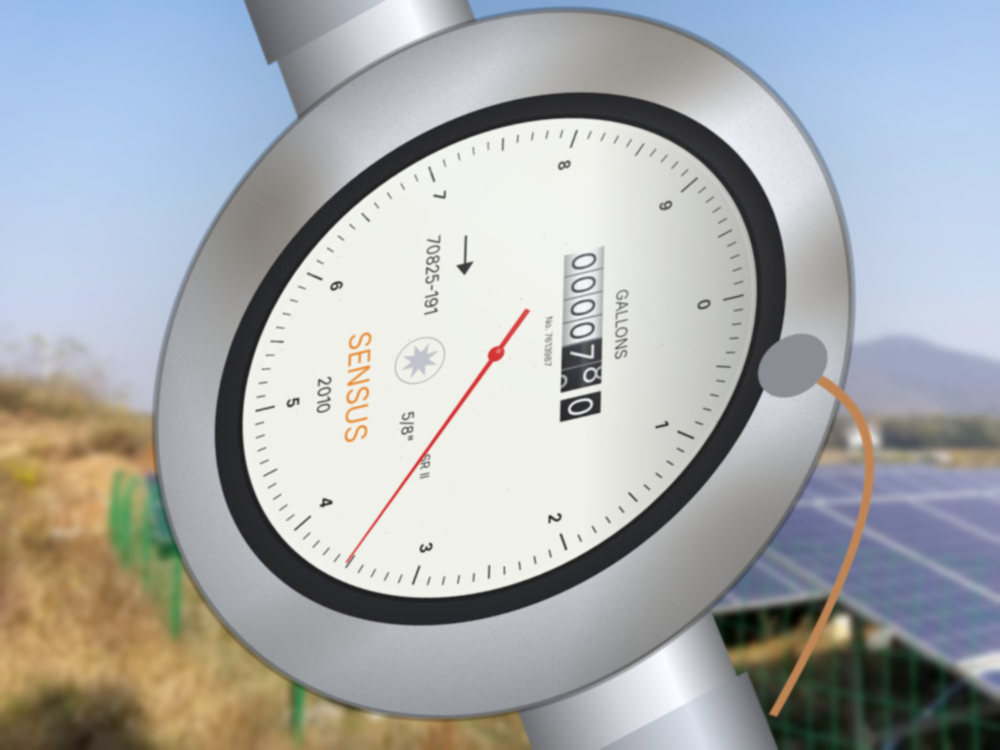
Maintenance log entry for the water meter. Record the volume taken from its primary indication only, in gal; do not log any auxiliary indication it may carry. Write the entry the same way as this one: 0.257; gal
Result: 783.5; gal
